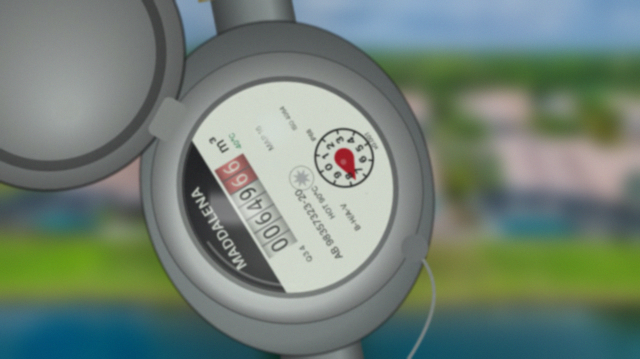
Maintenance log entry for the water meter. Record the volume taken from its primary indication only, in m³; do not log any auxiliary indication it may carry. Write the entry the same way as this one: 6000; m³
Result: 649.667; m³
